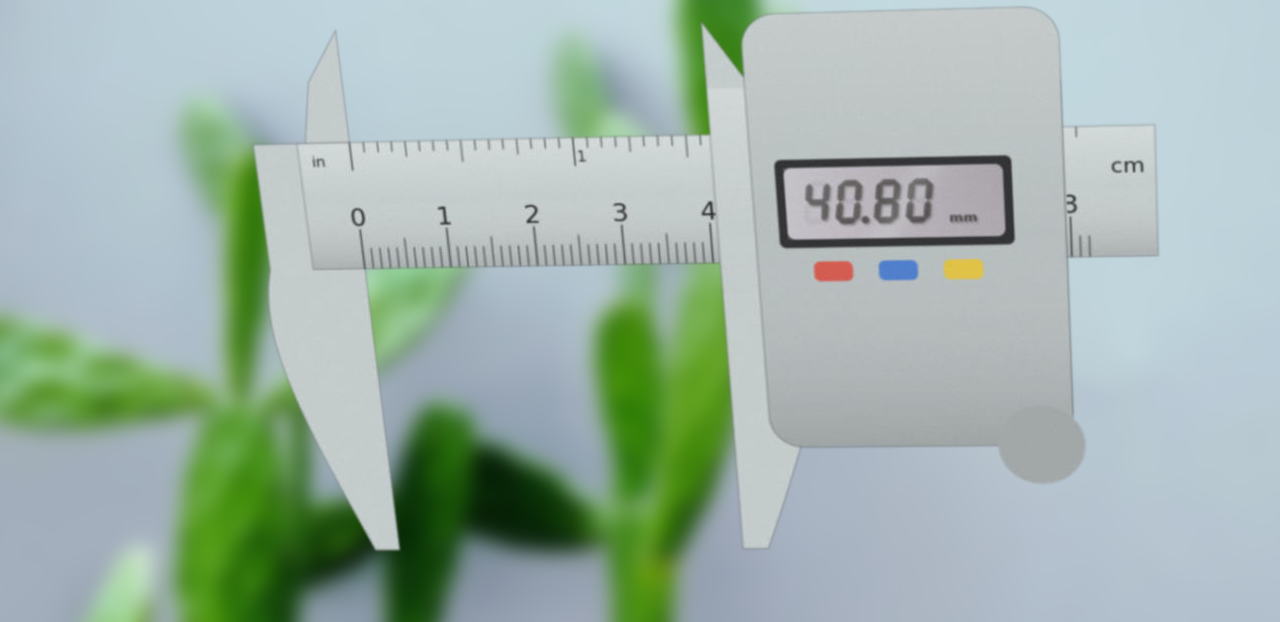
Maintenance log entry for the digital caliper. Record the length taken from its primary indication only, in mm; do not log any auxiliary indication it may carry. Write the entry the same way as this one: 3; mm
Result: 40.80; mm
